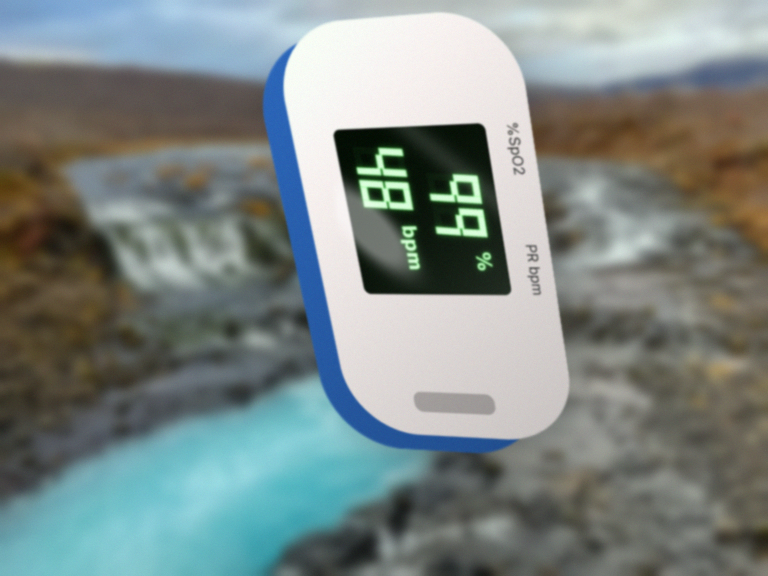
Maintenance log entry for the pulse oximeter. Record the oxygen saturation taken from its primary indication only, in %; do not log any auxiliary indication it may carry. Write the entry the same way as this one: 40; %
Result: 99; %
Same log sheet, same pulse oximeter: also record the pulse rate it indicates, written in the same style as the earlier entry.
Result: 48; bpm
